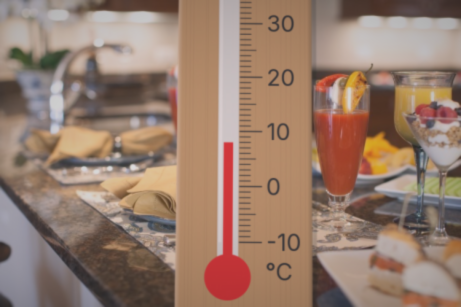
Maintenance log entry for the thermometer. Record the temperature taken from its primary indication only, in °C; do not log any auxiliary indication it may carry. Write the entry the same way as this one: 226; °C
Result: 8; °C
